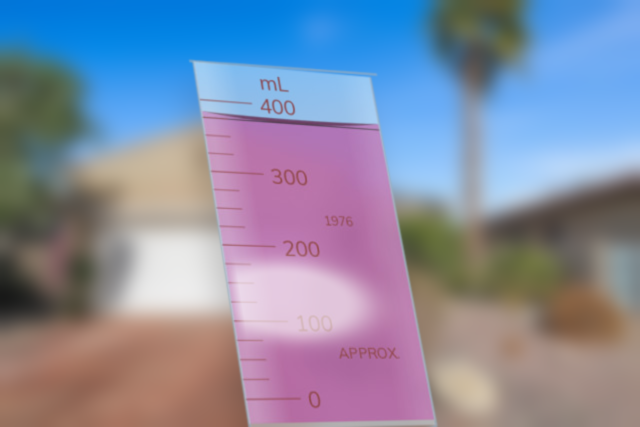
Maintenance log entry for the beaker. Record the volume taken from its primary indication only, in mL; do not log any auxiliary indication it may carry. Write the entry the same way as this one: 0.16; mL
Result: 375; mL
